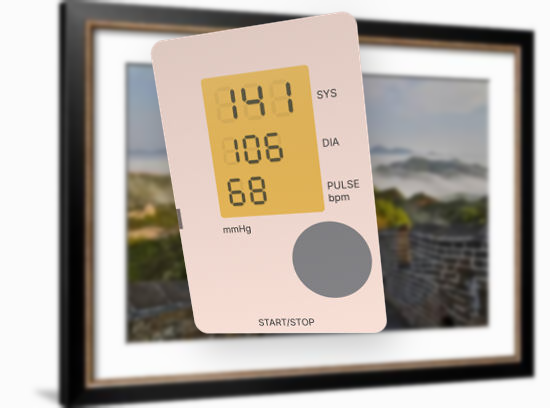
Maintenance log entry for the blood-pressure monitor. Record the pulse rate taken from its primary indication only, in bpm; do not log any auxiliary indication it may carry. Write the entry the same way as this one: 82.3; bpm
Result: 68; bpm
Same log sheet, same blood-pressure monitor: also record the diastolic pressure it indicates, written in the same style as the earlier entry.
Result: 106; mmHg
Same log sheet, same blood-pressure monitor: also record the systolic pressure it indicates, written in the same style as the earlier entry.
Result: 141; mmHg
